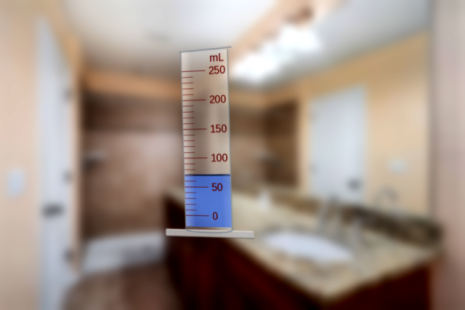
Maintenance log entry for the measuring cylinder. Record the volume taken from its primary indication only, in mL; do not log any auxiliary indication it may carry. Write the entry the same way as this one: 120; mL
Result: 70; mL
